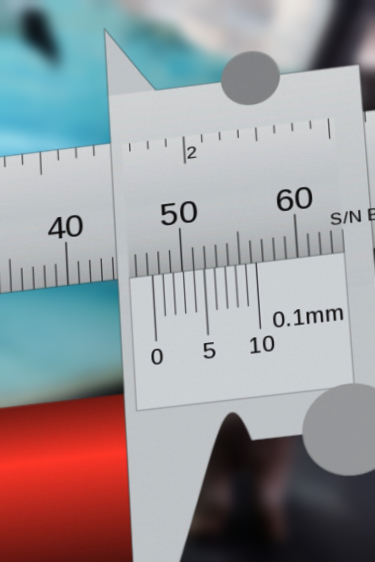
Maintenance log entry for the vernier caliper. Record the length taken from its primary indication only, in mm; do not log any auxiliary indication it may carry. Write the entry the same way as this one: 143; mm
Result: 47.4; mm
